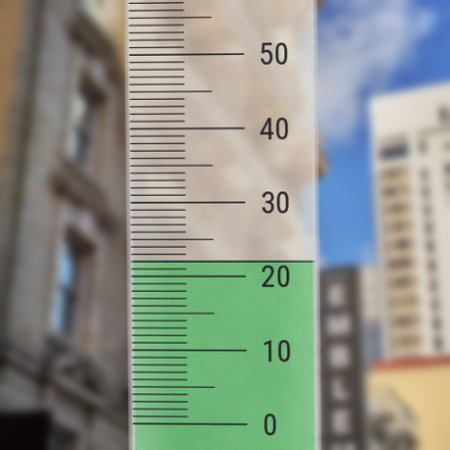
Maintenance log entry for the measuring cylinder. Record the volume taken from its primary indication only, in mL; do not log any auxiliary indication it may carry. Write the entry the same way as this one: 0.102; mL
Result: 22; mL
